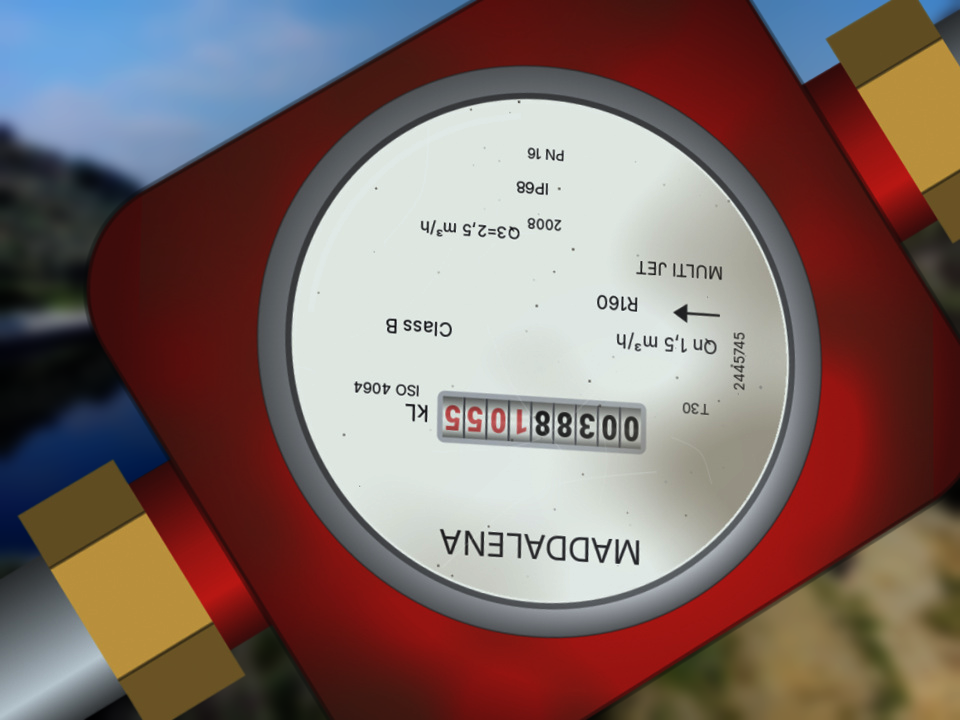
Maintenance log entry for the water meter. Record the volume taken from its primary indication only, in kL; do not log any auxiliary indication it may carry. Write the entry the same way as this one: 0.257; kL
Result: 388.1055; kL
